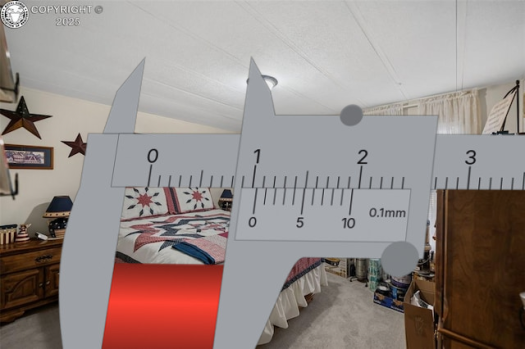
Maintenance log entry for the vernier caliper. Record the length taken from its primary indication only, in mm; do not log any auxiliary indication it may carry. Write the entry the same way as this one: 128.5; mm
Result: 10.4; mm
